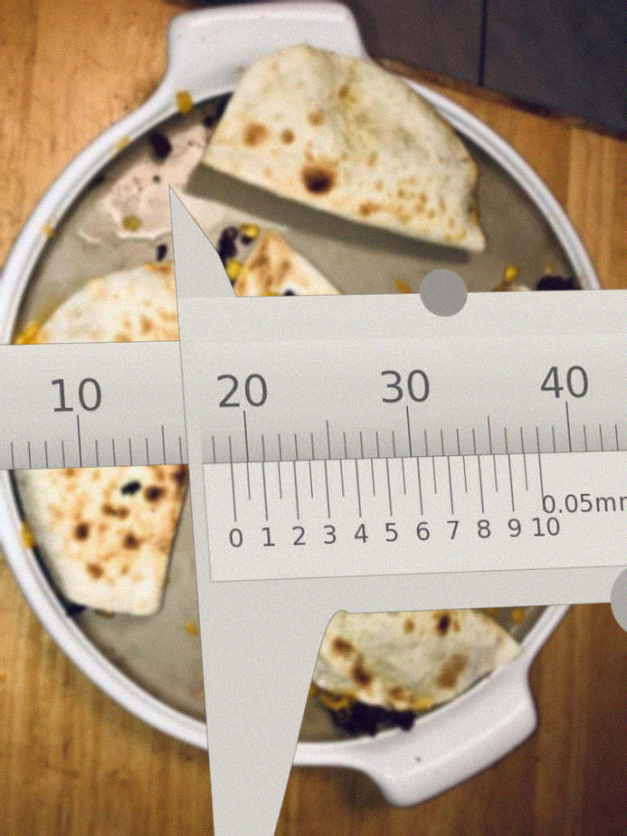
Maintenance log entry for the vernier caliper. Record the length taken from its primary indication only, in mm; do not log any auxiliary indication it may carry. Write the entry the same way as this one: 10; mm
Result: 19.0; mm
